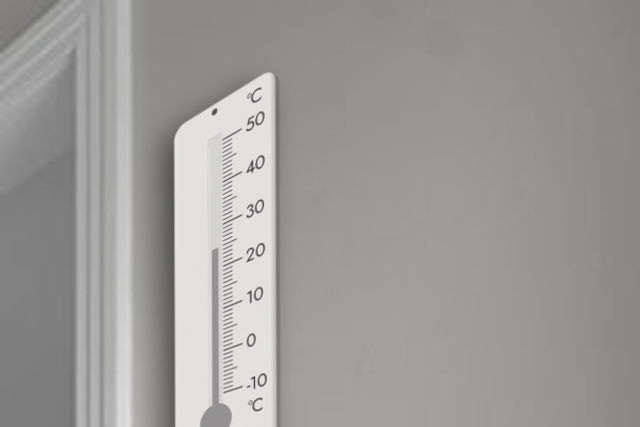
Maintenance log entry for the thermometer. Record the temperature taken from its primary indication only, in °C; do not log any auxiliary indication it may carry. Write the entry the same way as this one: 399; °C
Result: 25; °C
